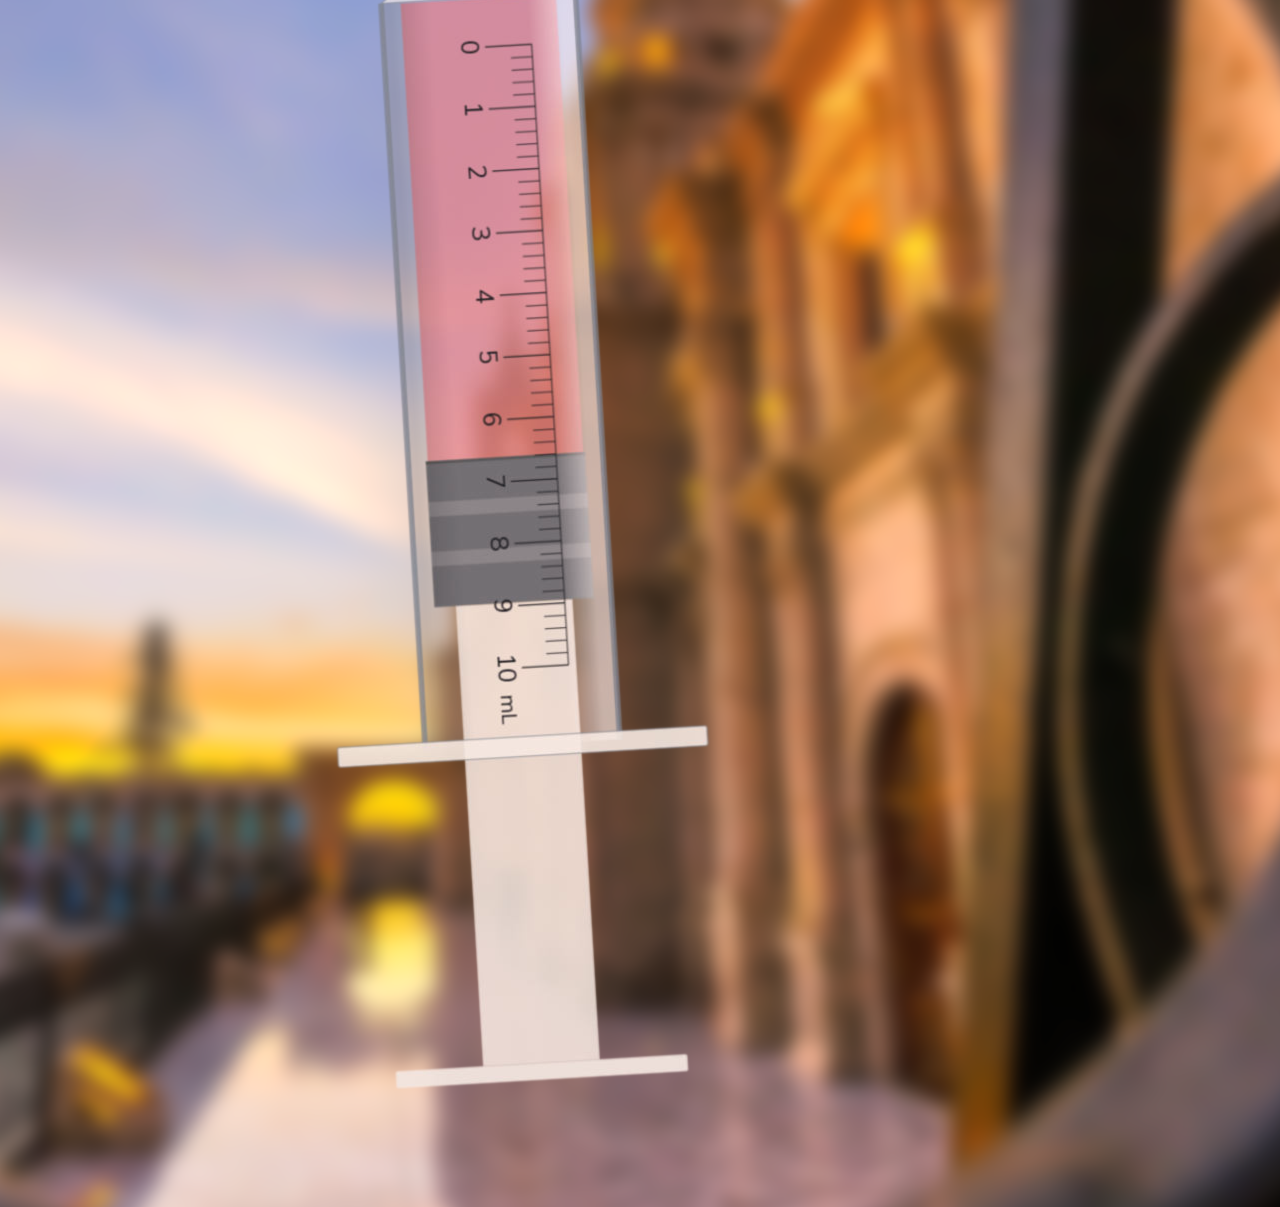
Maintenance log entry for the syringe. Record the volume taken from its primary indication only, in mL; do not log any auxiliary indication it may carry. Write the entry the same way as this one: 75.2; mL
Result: 6.6; mL
